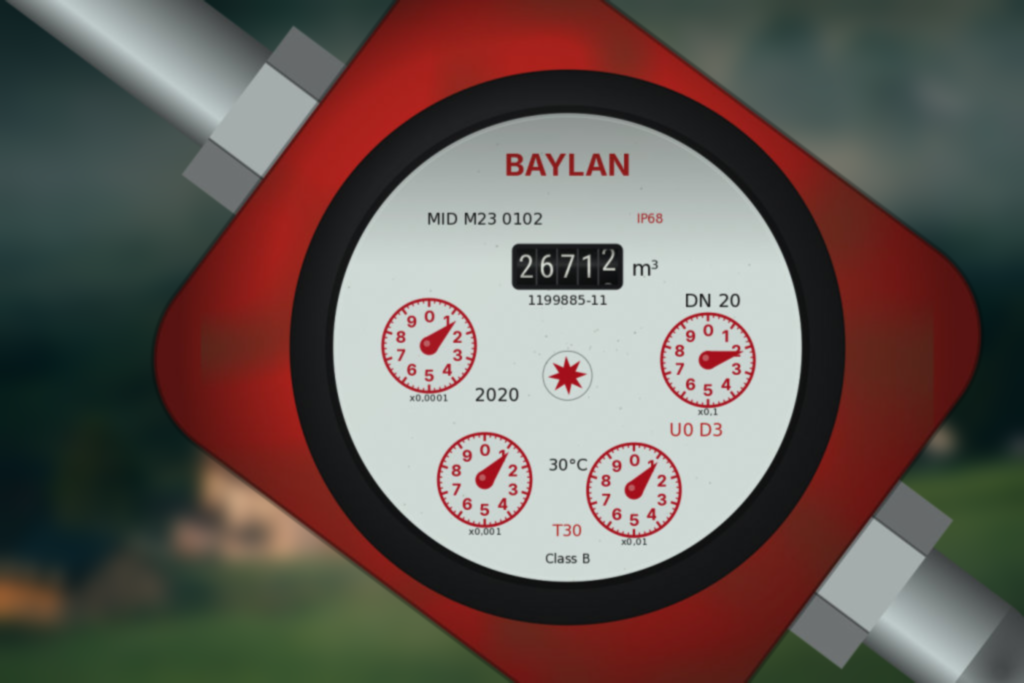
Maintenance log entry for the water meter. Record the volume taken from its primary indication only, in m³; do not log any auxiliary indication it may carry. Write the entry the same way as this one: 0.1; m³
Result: 26712.2111; m³
